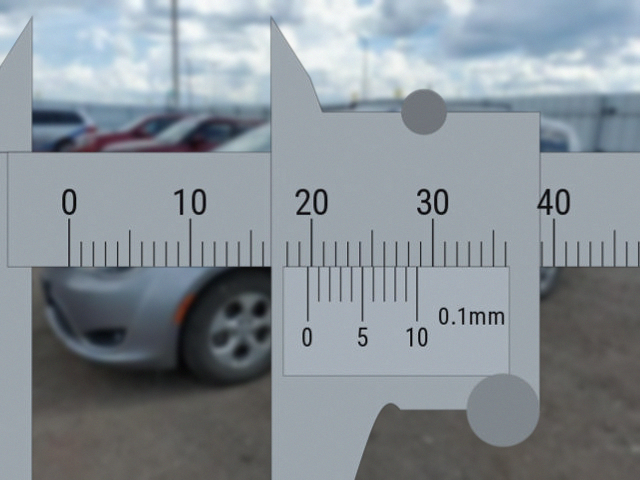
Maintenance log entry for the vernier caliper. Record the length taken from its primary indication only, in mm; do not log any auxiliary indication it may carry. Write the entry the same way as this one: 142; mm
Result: 19.7; mm
